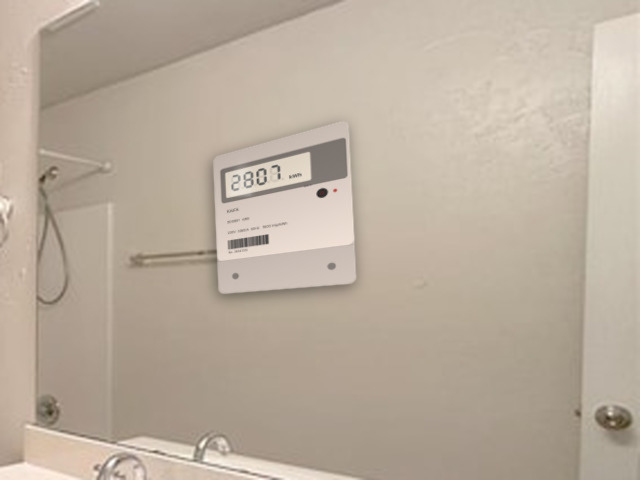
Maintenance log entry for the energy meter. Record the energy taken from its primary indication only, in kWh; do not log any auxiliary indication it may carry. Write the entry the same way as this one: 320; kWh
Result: 2807; kWh
